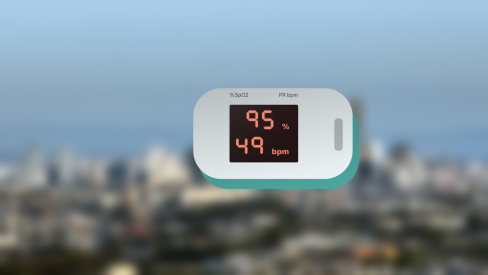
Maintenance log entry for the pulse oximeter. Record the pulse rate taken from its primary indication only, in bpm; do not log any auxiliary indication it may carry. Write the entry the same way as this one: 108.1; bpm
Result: 49; bpm
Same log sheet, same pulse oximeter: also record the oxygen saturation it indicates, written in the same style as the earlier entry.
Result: 95; %
